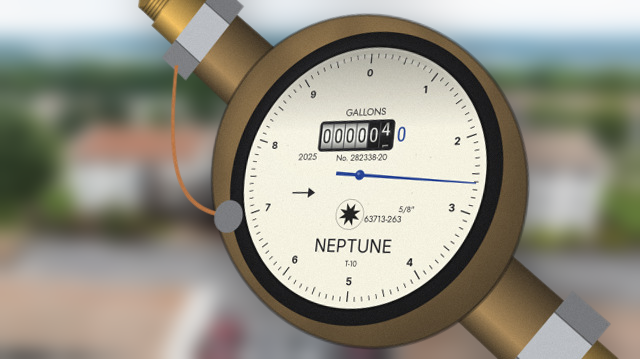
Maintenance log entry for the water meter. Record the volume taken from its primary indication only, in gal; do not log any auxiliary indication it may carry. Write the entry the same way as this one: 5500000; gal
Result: 42.6; gal
